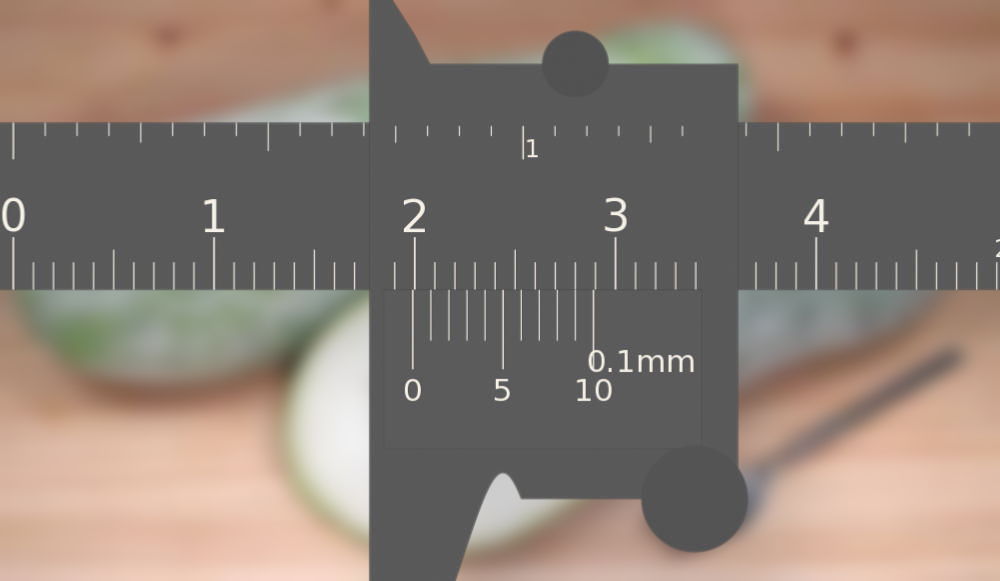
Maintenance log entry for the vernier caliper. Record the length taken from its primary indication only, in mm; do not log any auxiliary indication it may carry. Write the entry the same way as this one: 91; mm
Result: 19.9; mm
